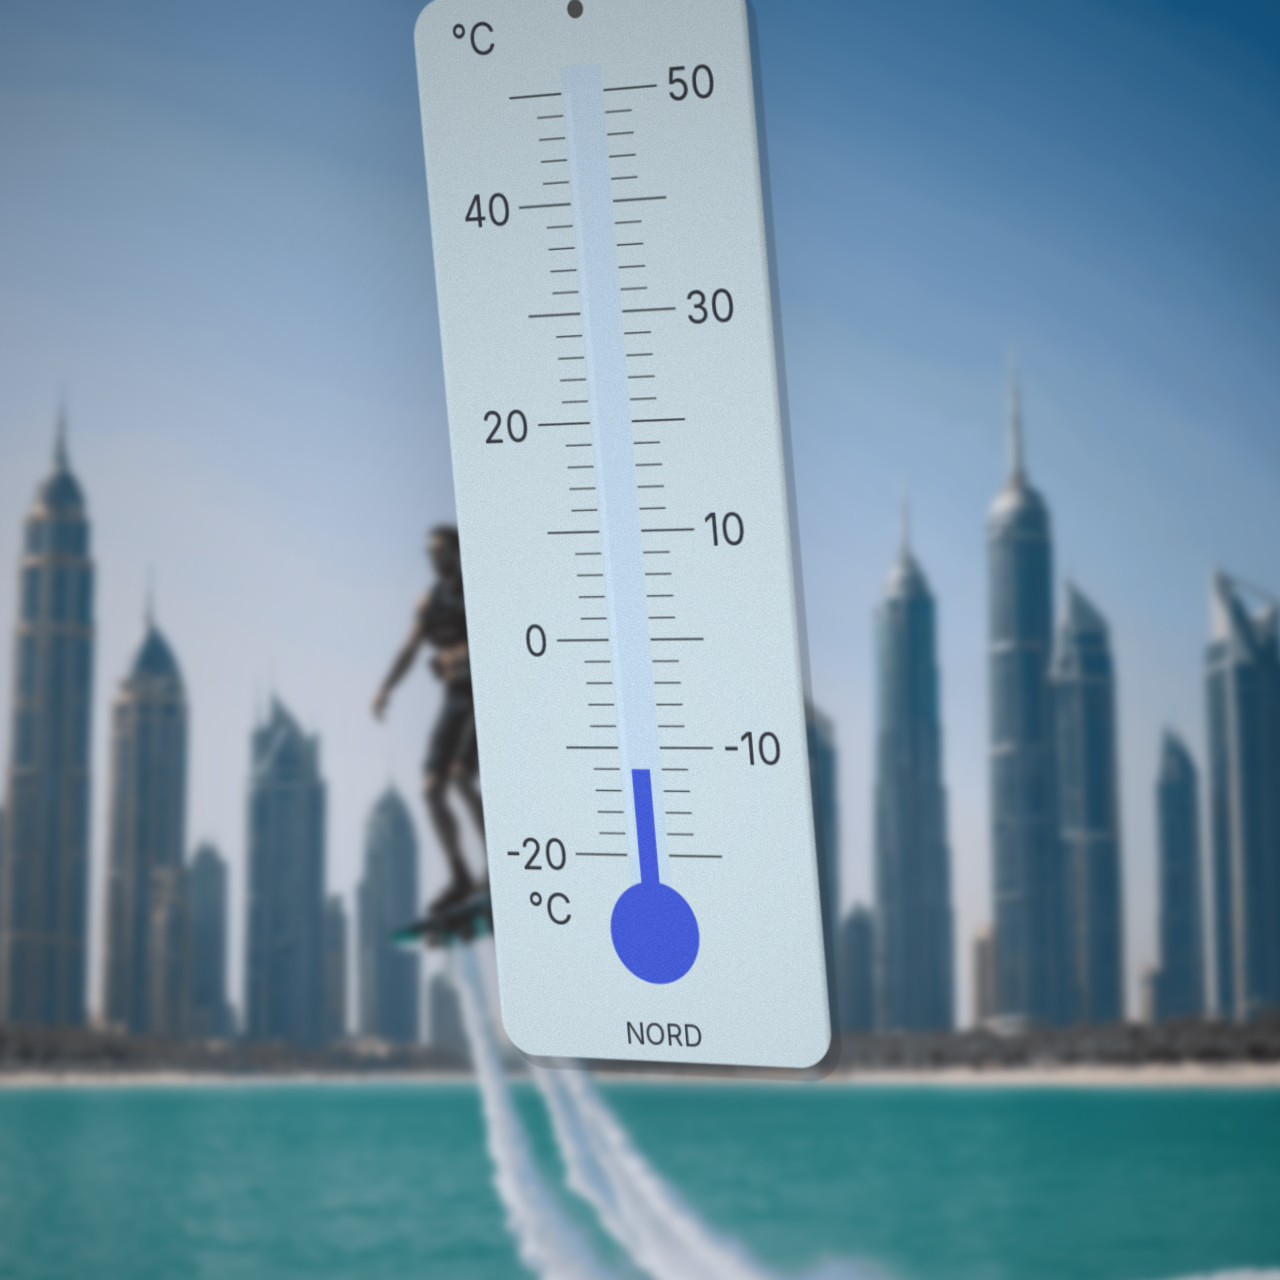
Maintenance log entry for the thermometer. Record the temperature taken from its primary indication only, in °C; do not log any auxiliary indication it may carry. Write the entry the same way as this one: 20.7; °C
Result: -12; °C
